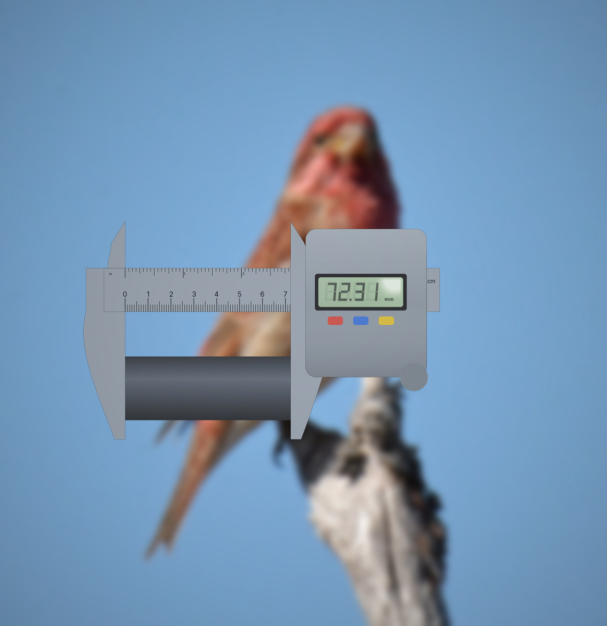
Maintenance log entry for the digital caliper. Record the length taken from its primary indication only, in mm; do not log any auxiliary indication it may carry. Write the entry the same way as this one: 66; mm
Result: 72.31; mm
